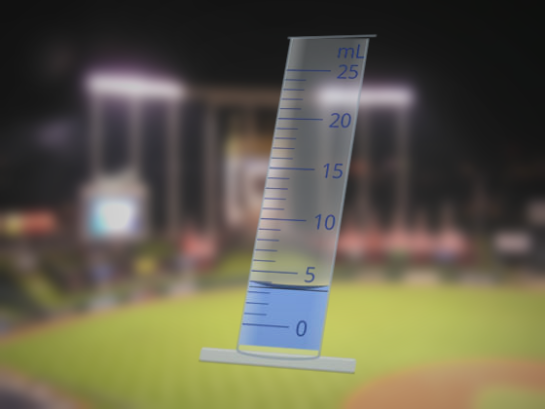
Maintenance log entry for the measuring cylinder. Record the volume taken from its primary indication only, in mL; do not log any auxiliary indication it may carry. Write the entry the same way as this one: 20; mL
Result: 3.5; mL
